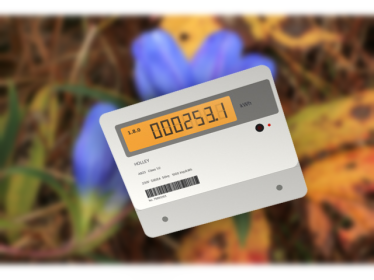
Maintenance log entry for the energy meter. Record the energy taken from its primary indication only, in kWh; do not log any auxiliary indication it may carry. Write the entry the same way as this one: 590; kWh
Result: 253.1; kWh
